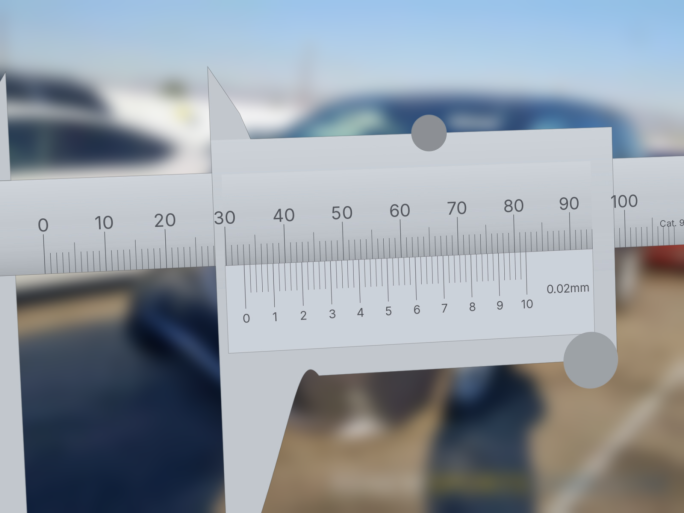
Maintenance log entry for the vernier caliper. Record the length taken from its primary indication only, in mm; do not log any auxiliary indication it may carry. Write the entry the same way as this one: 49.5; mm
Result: 33.0; mm
